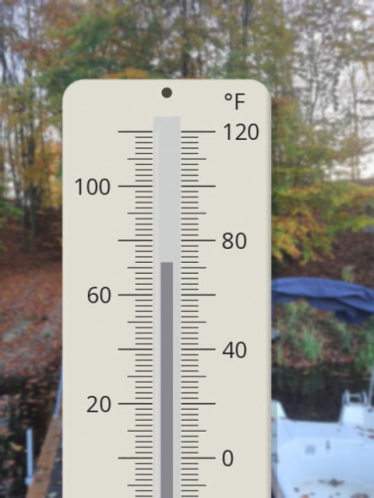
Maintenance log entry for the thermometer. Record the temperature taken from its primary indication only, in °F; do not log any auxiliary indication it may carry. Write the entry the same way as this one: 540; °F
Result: 72; °F
